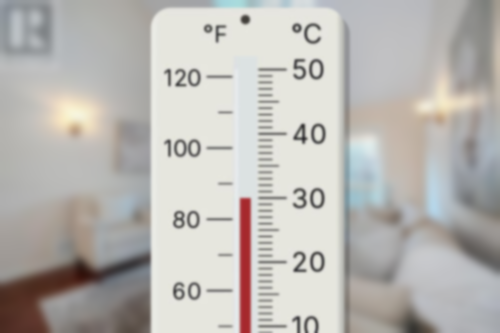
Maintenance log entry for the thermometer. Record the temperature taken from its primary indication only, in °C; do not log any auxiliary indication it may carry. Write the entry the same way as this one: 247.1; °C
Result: 30; °C
